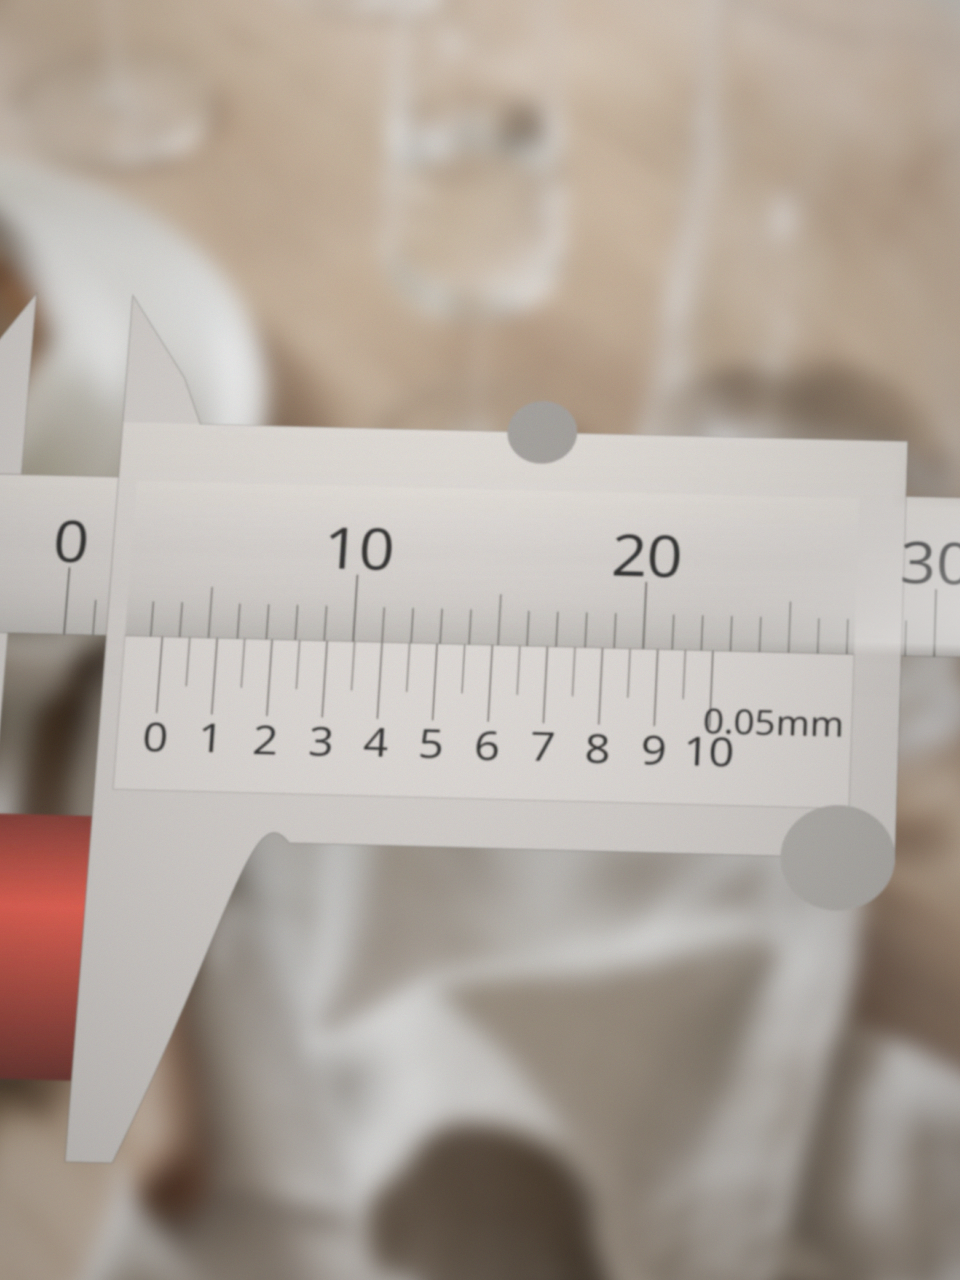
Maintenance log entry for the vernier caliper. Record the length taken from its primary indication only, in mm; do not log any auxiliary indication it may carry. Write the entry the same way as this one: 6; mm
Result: 3.4; mm
